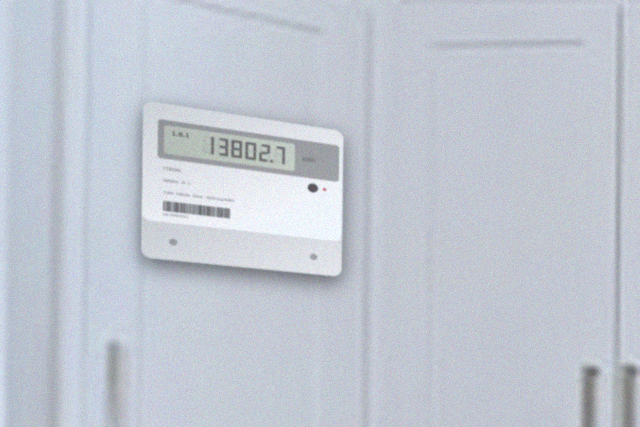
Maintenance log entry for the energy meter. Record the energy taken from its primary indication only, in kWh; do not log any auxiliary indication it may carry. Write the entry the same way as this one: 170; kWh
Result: 13802.7; kWh
